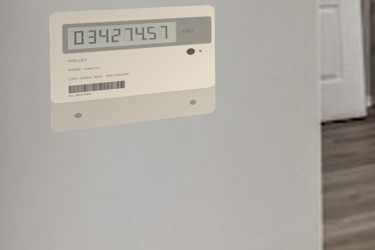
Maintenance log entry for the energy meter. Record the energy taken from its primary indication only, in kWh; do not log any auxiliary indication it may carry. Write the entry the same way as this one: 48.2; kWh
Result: 34274.57; kWh
